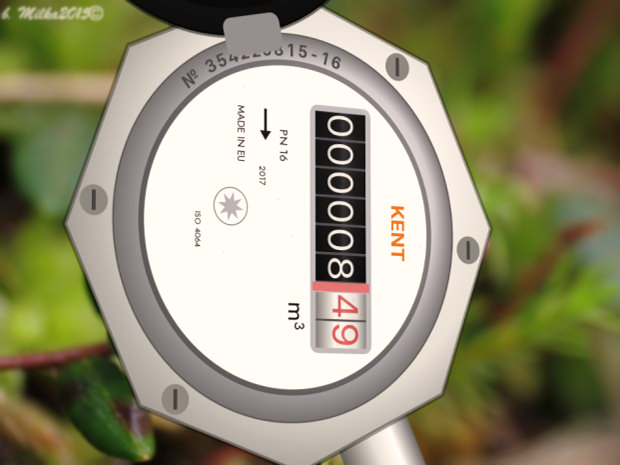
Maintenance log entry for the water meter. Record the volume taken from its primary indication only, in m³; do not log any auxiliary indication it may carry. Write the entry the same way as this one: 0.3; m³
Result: 8.49; m³
